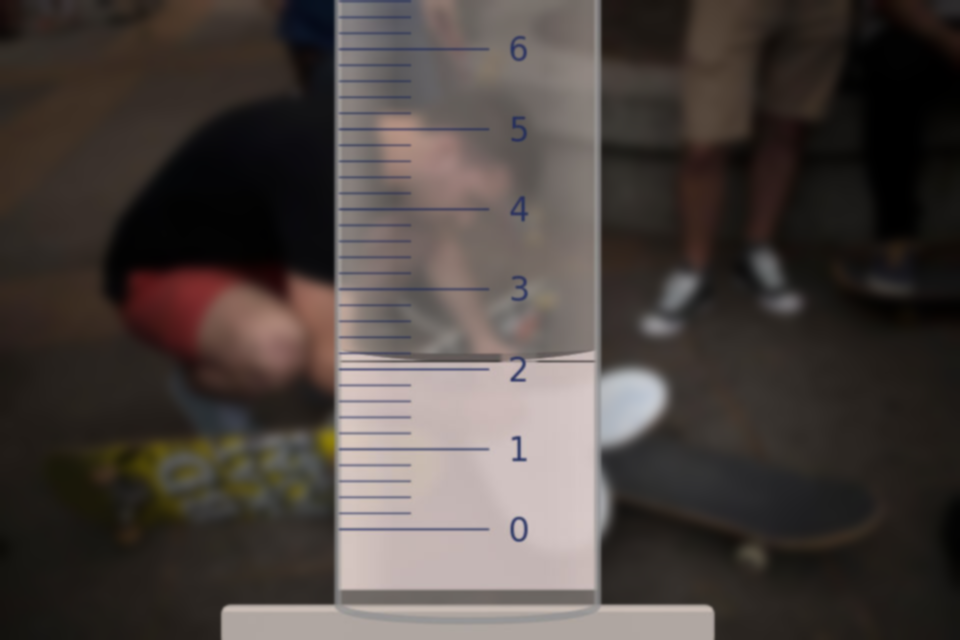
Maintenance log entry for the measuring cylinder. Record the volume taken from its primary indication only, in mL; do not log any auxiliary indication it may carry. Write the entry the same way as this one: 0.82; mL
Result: 2.1; mL
